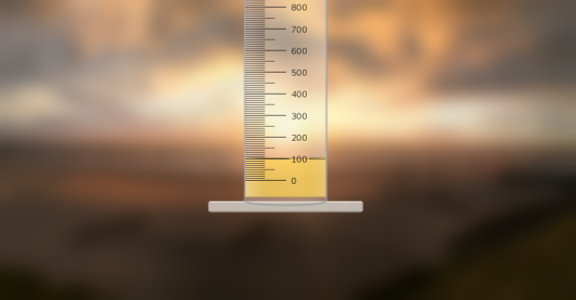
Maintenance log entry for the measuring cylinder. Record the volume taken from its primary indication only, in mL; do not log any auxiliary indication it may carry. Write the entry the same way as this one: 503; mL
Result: 100; mL
